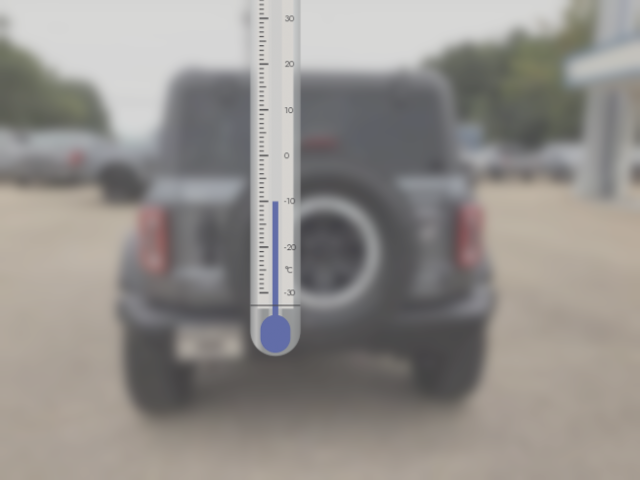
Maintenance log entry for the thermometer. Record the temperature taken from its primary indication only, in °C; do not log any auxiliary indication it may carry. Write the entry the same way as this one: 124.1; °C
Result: -10; °C
